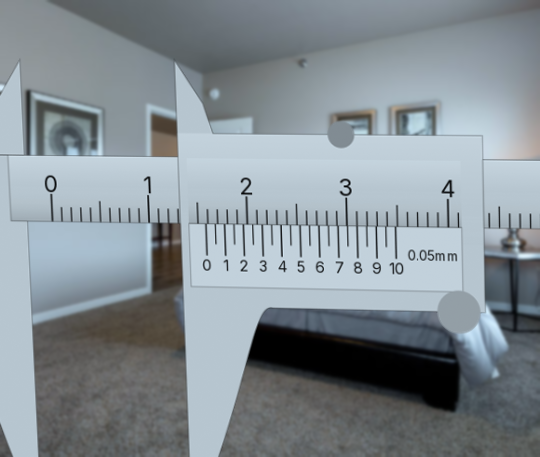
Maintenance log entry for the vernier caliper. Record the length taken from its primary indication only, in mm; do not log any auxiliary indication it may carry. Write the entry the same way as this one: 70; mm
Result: 15.8; mm
